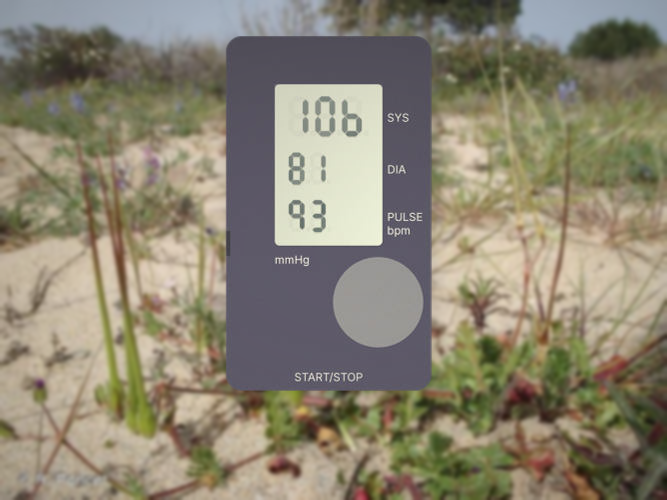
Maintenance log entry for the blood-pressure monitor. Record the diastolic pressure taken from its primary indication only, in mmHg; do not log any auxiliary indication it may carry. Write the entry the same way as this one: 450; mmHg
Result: 81; mmHg
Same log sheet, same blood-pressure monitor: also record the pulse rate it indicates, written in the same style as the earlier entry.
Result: 93; bpm
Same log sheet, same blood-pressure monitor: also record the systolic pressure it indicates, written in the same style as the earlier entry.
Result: 106; mmHg
